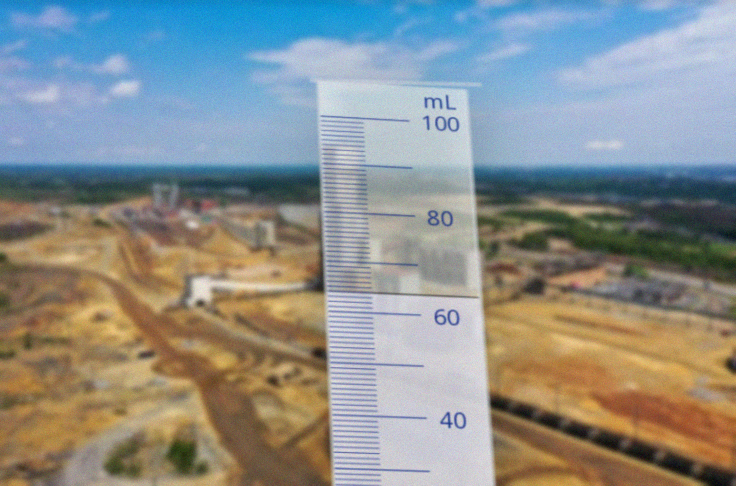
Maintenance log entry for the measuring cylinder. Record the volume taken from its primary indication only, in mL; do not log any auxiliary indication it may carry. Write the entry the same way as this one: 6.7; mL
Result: 64; mL
